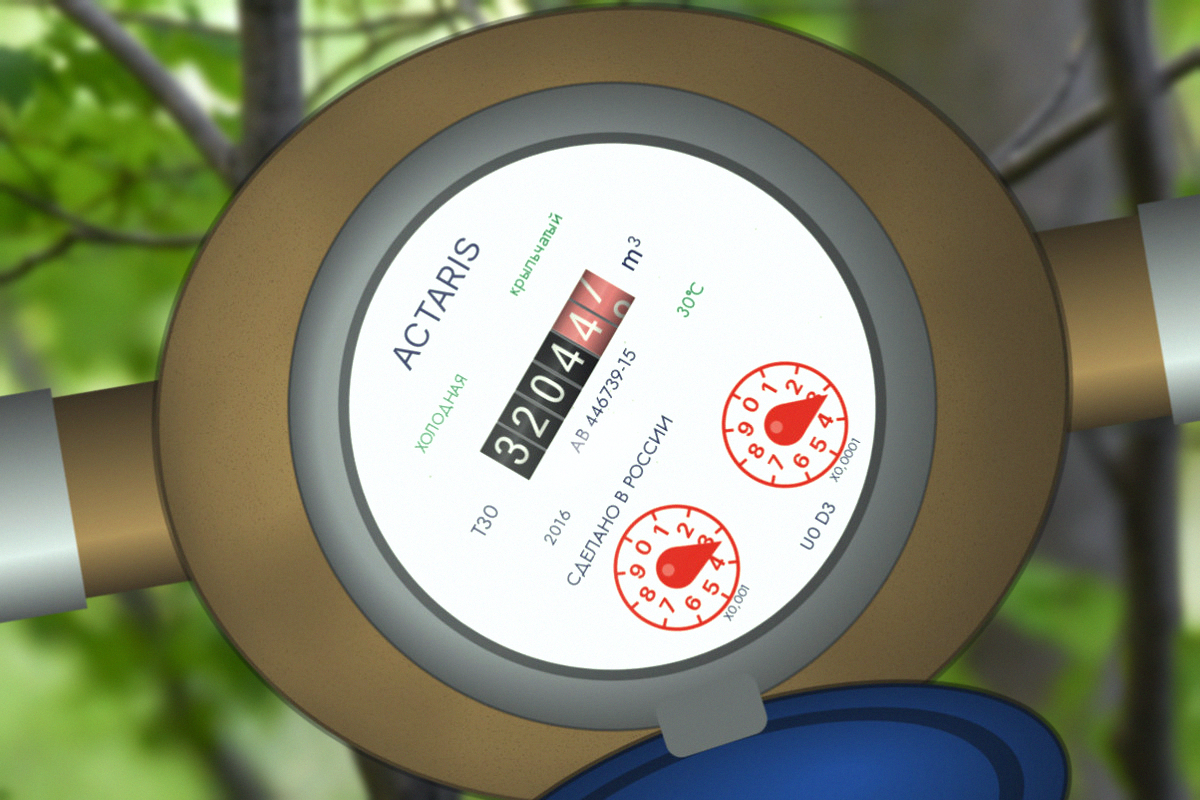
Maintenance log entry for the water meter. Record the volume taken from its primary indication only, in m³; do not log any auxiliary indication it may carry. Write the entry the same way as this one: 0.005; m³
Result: 3204.4733; m³
